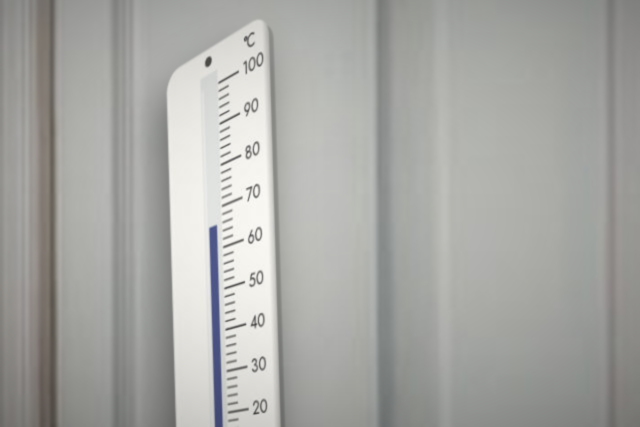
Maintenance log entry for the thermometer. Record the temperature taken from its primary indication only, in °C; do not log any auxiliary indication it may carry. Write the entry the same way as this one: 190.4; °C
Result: 66; °C
